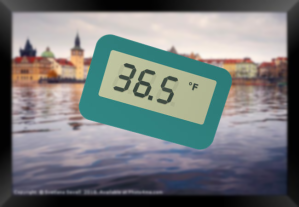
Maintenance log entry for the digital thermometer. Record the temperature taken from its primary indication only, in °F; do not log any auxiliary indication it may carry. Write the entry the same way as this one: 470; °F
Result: 36.5; °F
